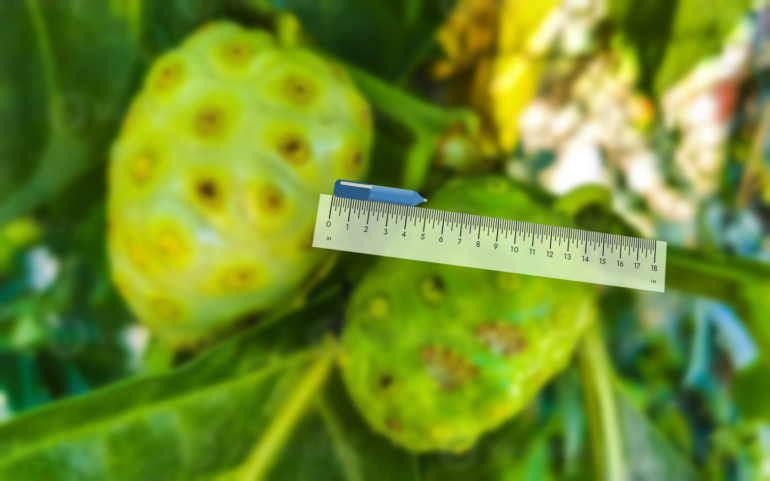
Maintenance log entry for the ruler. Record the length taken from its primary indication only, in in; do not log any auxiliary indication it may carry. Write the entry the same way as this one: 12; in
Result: 5; in
